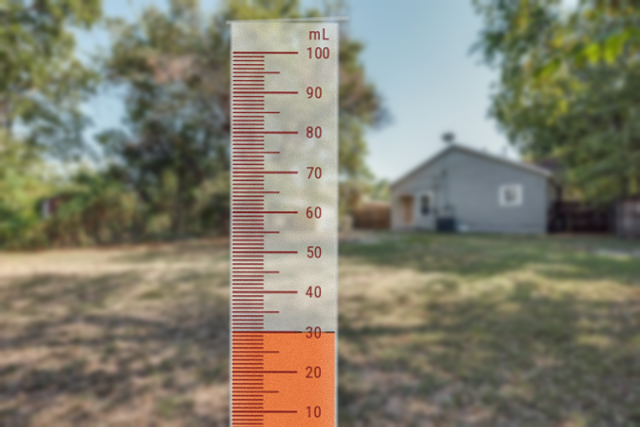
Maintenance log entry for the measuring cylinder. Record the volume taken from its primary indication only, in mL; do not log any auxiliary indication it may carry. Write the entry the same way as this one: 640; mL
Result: 30; mL
